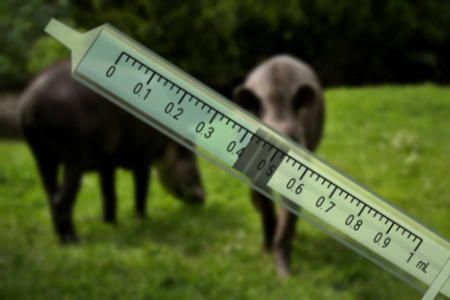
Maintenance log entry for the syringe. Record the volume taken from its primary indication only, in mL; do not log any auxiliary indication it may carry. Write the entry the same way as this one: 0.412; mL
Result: 0.42; mL
